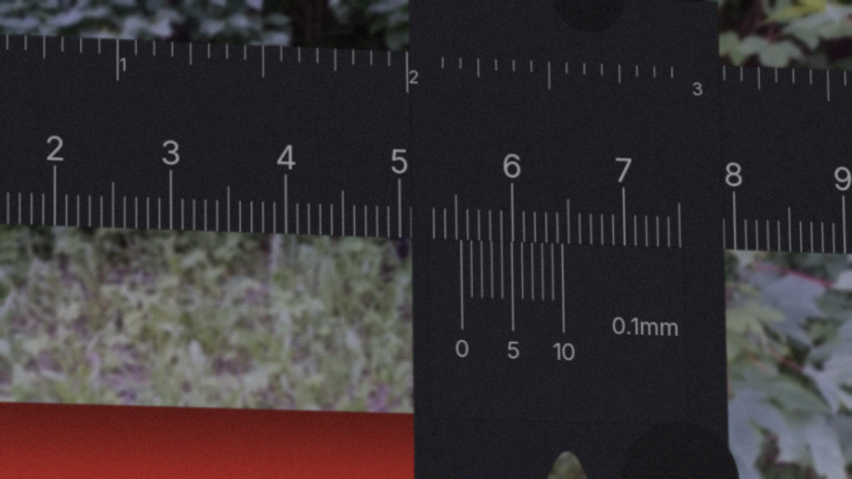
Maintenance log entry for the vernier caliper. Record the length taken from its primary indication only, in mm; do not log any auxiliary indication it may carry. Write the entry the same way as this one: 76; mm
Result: 55.4; mm
